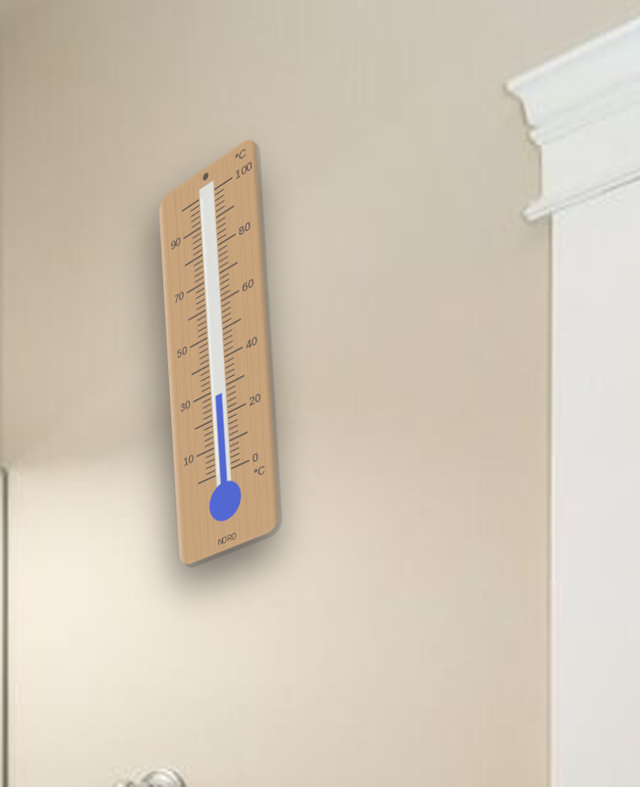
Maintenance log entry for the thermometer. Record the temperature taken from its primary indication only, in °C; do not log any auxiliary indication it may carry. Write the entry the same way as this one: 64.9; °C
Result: 28; °C
